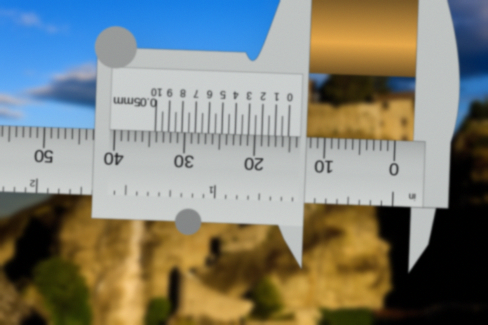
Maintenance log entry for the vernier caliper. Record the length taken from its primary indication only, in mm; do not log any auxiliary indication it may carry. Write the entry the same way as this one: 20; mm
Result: 15.2; mm
